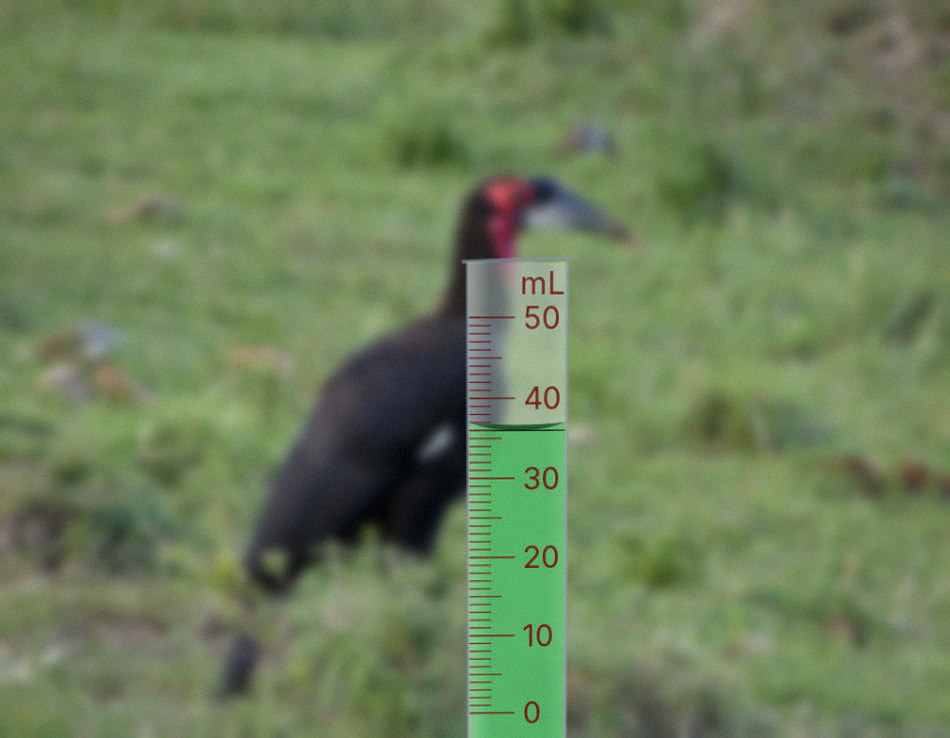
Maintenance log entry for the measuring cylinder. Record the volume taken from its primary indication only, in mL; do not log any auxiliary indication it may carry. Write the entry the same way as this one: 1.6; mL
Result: 36; mL
